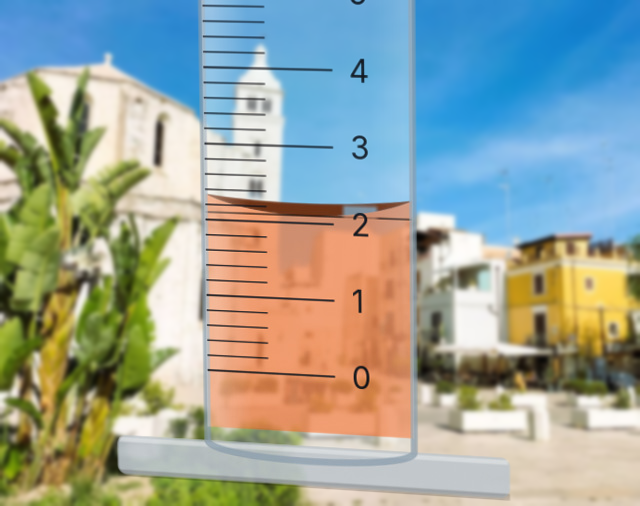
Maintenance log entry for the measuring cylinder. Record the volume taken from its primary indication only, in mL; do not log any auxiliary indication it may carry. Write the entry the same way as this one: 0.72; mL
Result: 2.1; mL
